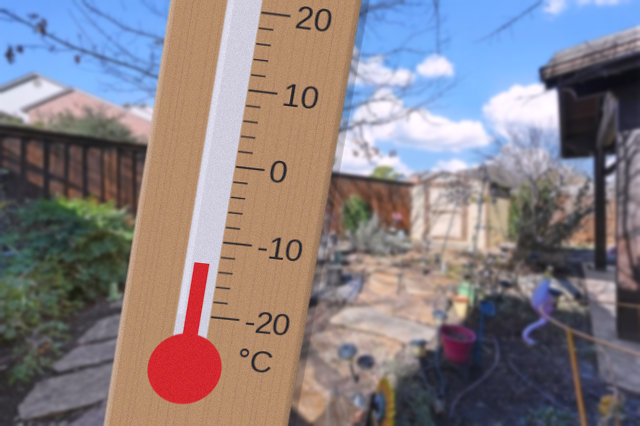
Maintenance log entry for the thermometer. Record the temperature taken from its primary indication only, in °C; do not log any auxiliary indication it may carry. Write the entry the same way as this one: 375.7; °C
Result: -13; °C
